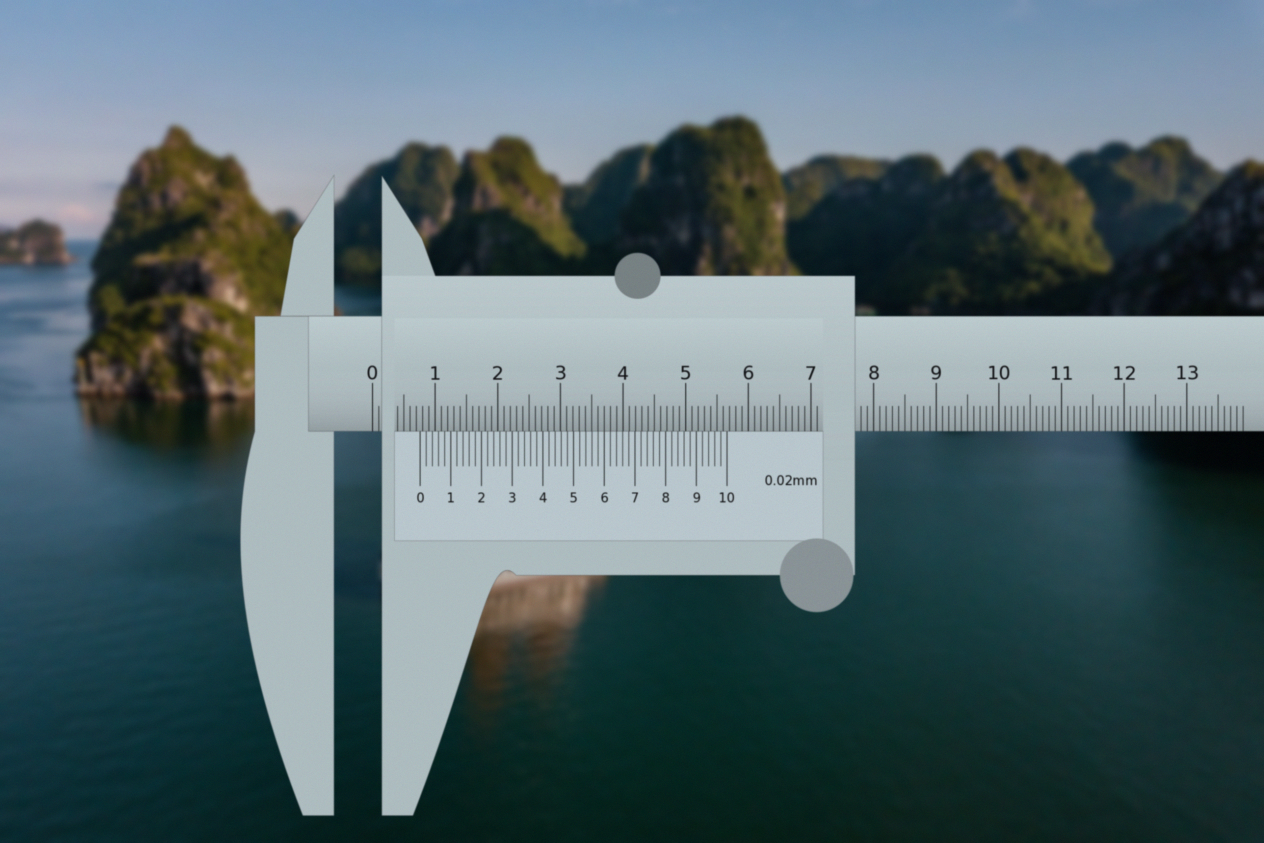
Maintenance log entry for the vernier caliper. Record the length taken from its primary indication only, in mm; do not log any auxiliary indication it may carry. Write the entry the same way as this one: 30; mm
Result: 7.6; mm
